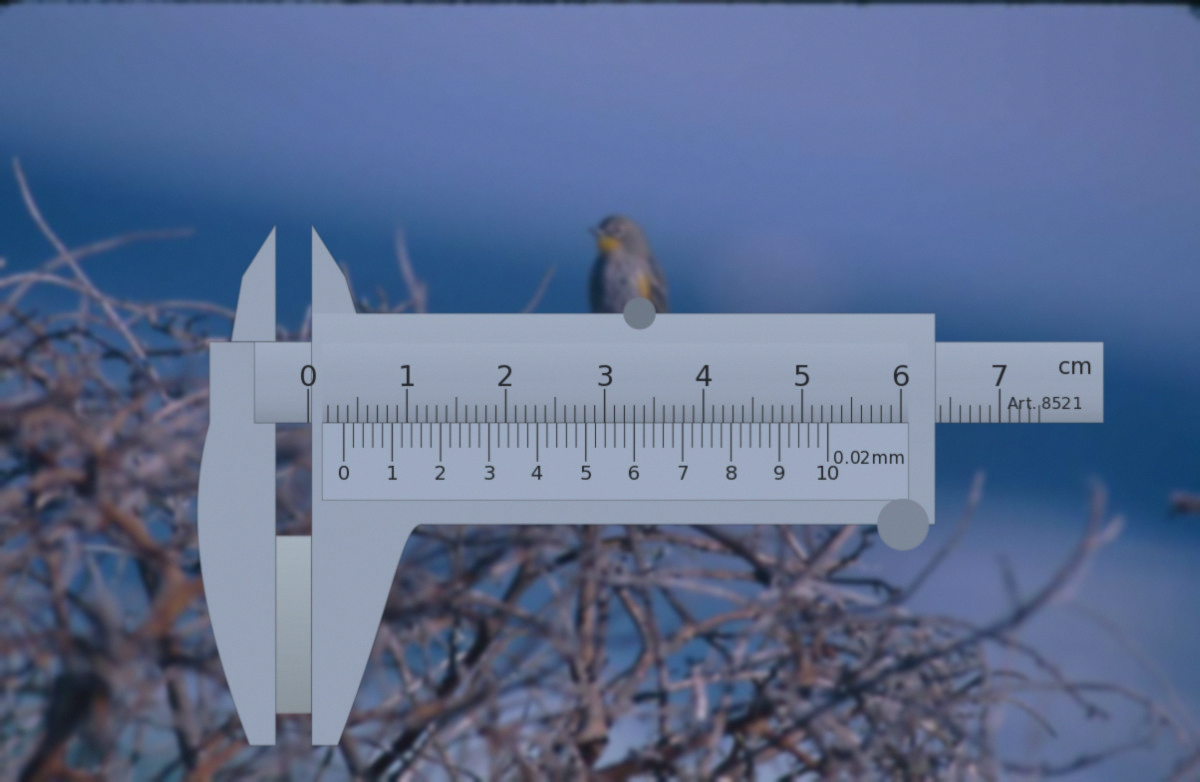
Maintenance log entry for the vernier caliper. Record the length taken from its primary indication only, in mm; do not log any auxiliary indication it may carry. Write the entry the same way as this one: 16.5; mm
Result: 3.6; mm
